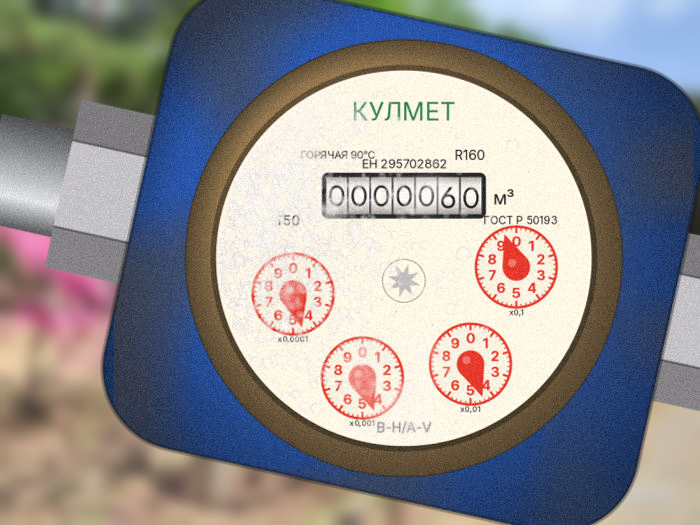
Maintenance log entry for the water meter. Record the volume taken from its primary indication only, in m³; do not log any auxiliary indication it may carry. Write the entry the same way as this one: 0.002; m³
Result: 59.9444; m³
